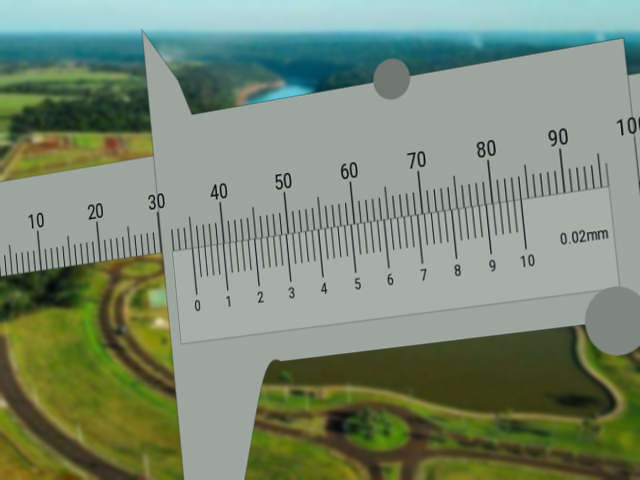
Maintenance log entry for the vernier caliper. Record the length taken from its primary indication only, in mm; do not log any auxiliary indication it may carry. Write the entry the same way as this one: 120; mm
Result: 35.0; mm
